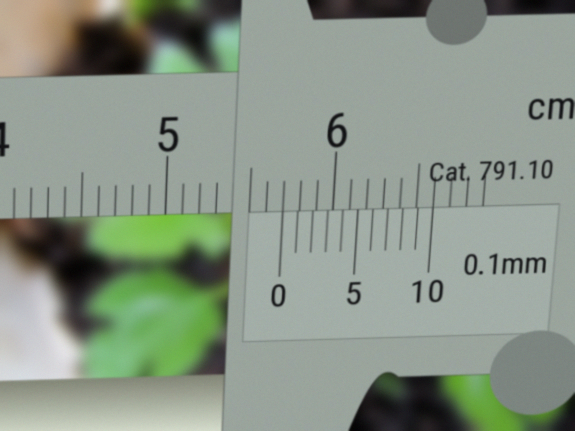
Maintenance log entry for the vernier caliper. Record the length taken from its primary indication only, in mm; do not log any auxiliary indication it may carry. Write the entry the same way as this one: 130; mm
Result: 57.0; mm
